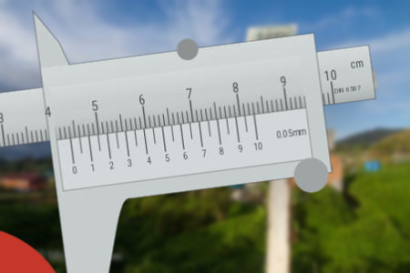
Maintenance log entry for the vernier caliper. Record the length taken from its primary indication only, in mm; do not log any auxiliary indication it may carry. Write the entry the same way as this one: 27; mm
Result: 44.0; mm
